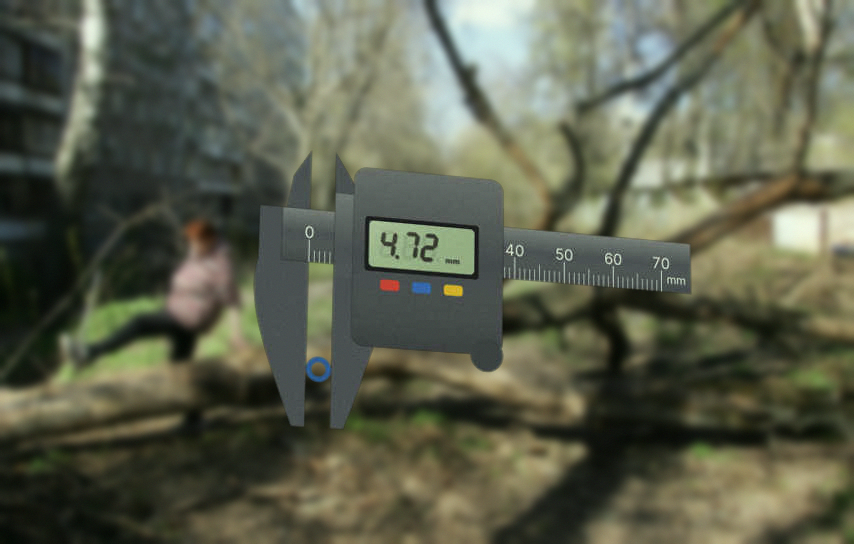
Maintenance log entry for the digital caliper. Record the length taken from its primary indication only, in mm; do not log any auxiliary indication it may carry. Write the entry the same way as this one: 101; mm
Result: 4.72; mm
